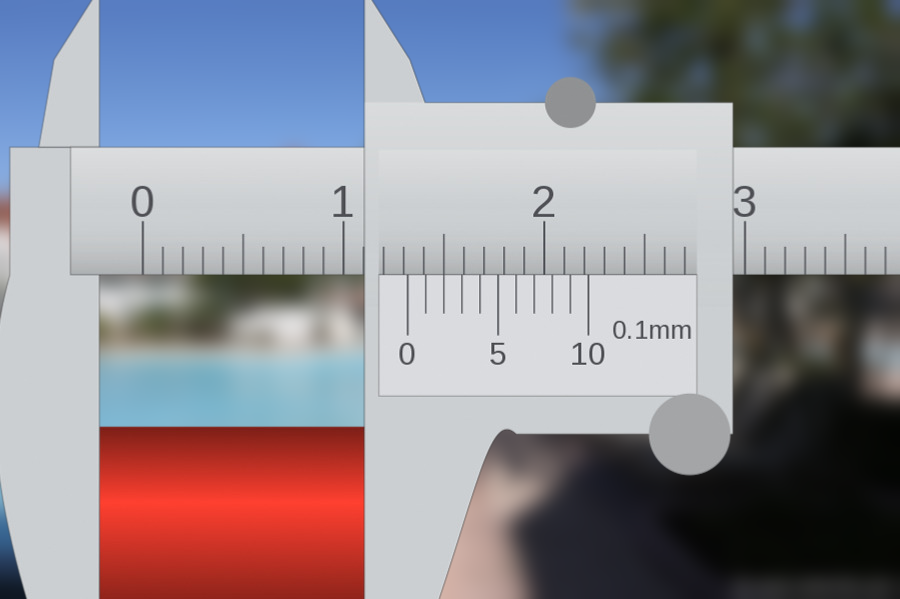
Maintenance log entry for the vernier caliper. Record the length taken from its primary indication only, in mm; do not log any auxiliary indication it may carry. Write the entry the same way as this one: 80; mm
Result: 13.2; mm
